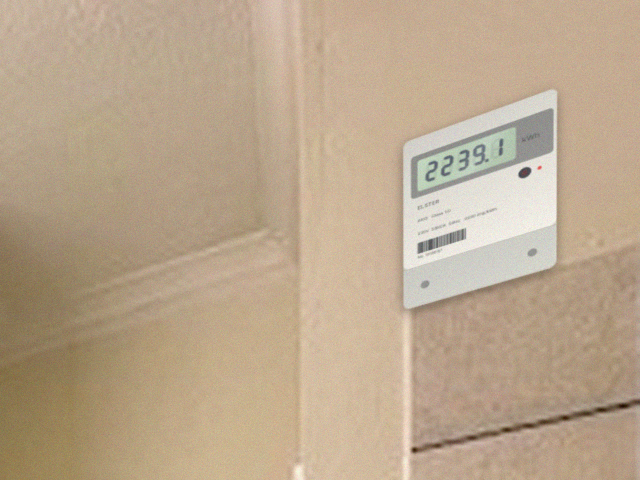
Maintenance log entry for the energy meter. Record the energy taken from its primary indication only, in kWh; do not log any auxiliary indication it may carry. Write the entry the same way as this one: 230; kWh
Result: 2239.1; kWh
